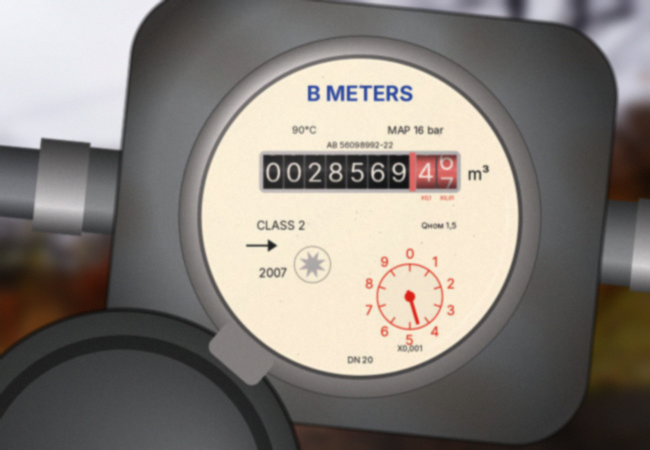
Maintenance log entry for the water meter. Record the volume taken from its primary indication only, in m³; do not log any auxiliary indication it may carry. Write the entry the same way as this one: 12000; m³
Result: 28569.464; m³
